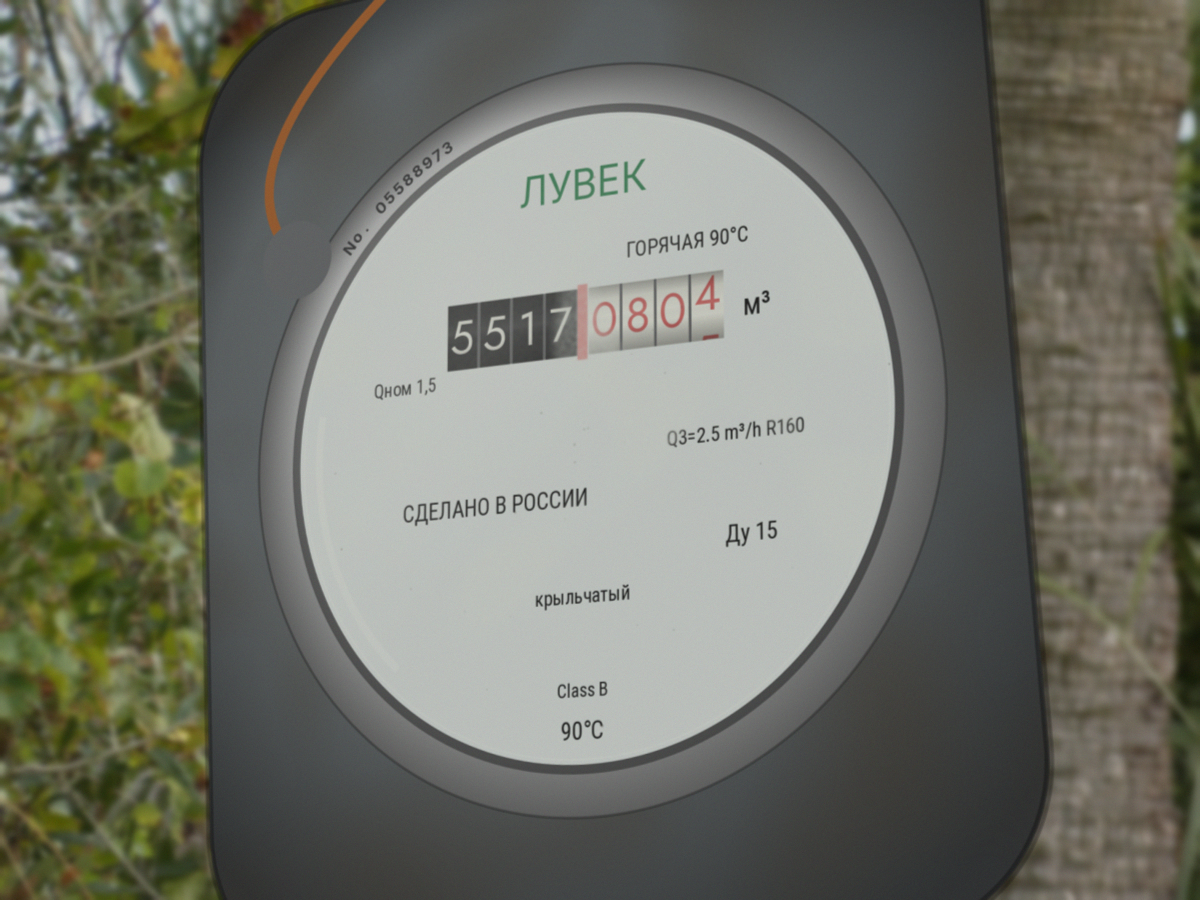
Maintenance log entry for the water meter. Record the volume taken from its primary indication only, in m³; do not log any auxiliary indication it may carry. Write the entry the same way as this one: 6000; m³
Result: 5517.0804; m³
